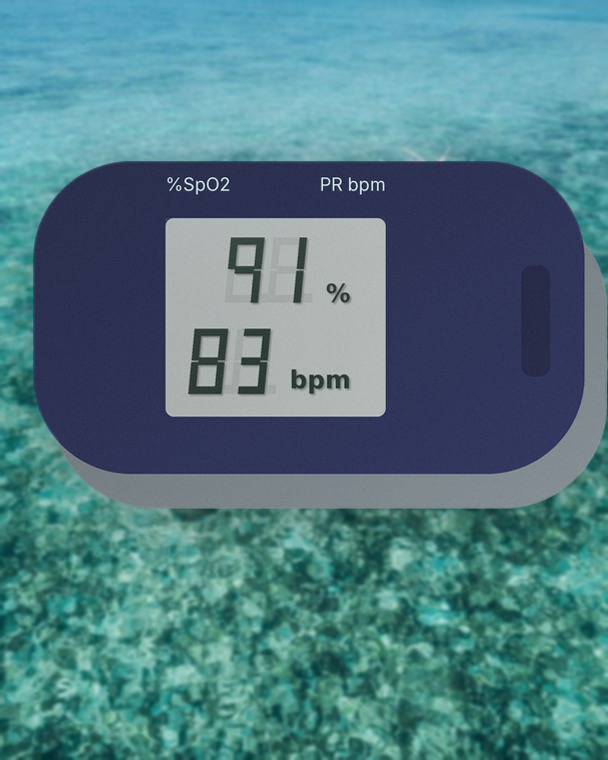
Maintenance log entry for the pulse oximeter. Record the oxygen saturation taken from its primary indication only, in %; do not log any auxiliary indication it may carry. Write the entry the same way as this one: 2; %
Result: 91; %
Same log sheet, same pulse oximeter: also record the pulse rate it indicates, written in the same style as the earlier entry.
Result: 83; bpm
